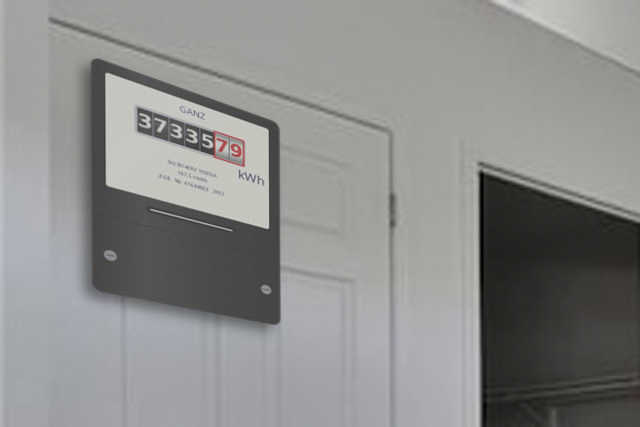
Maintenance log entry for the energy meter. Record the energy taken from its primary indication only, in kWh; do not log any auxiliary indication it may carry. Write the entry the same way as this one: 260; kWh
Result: 37335.79; kWh
